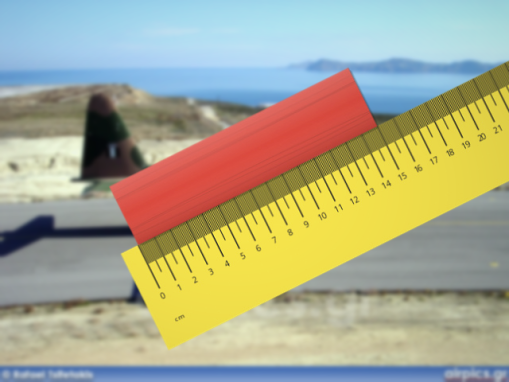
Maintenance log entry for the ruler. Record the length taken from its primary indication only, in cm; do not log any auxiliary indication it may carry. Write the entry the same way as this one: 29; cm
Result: 15; cm
